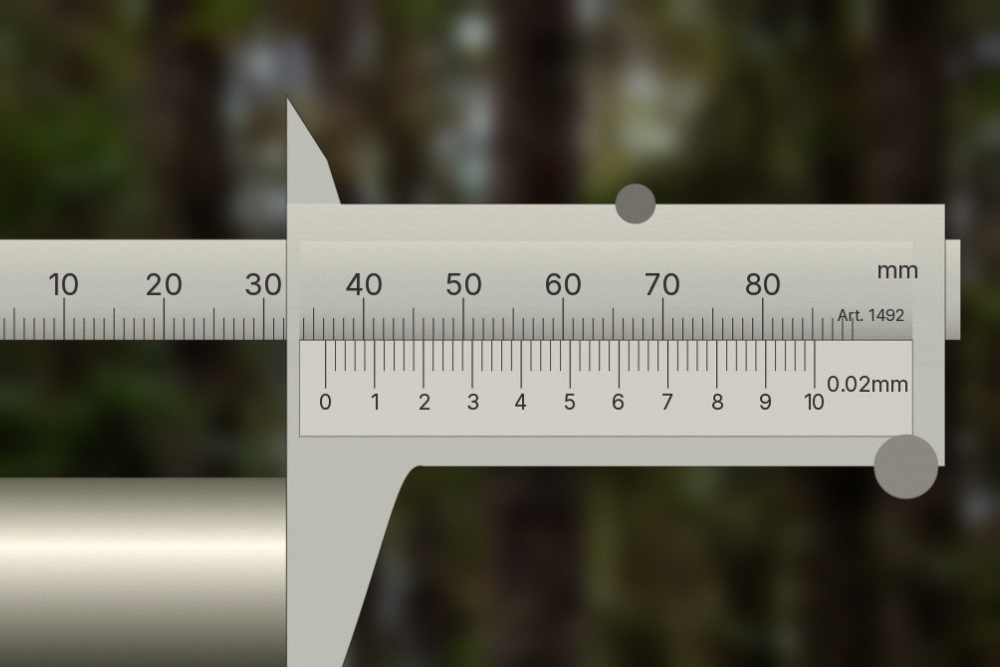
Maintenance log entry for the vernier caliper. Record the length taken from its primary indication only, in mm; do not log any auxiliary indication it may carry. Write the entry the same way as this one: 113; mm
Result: 36.2; mm
